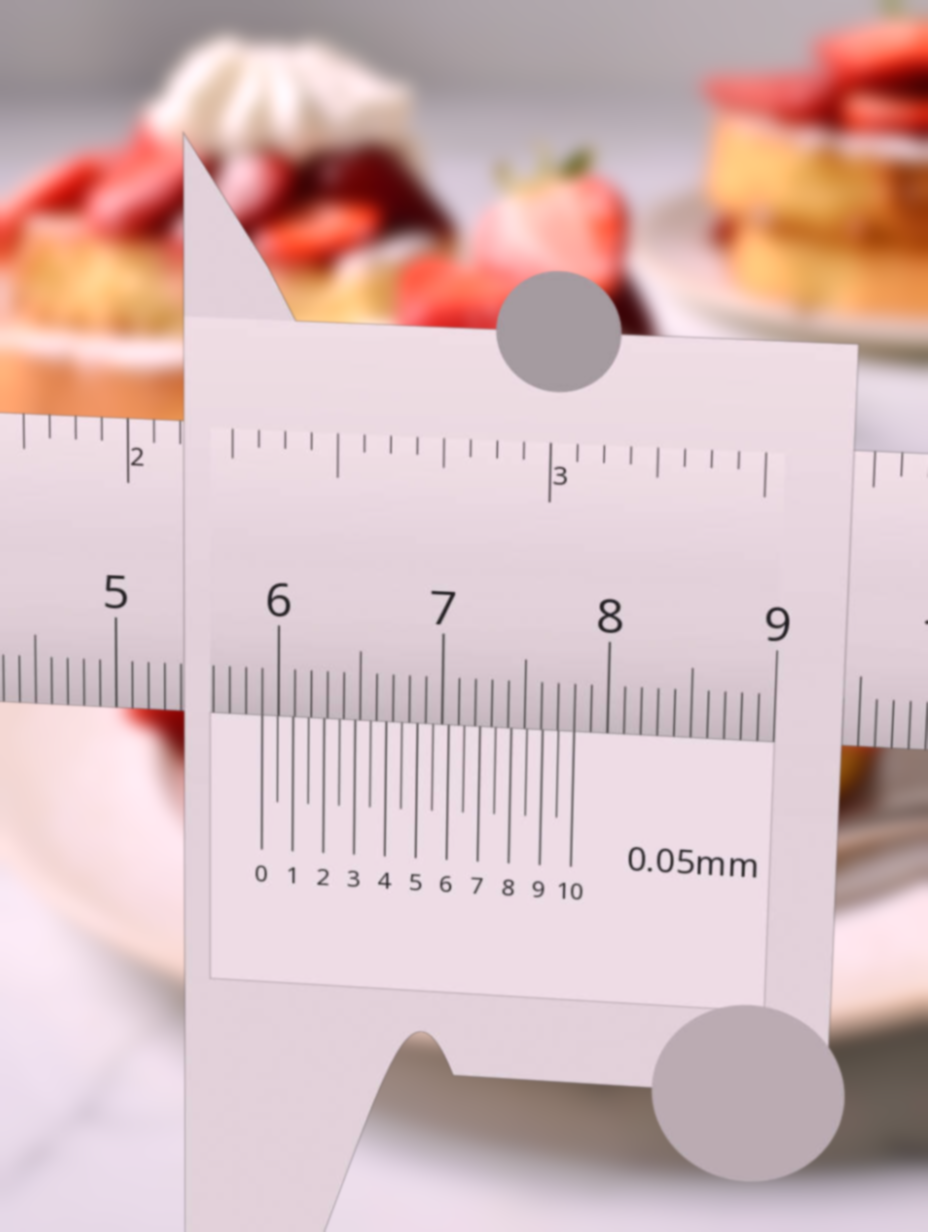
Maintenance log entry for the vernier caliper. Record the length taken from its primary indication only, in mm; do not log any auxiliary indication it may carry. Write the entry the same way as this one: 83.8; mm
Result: 59.0; mm
